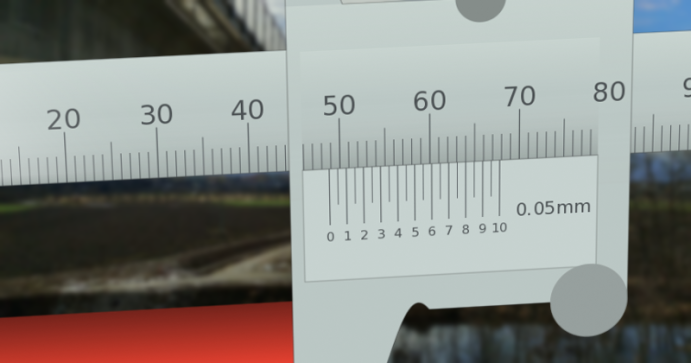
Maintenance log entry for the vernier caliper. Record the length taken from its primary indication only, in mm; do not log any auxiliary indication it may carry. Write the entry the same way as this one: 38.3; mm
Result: 48.8; mm
